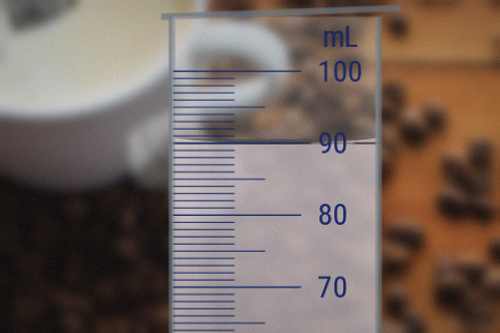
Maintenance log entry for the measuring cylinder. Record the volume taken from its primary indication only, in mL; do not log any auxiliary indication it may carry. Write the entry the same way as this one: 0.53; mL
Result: 90; mL
